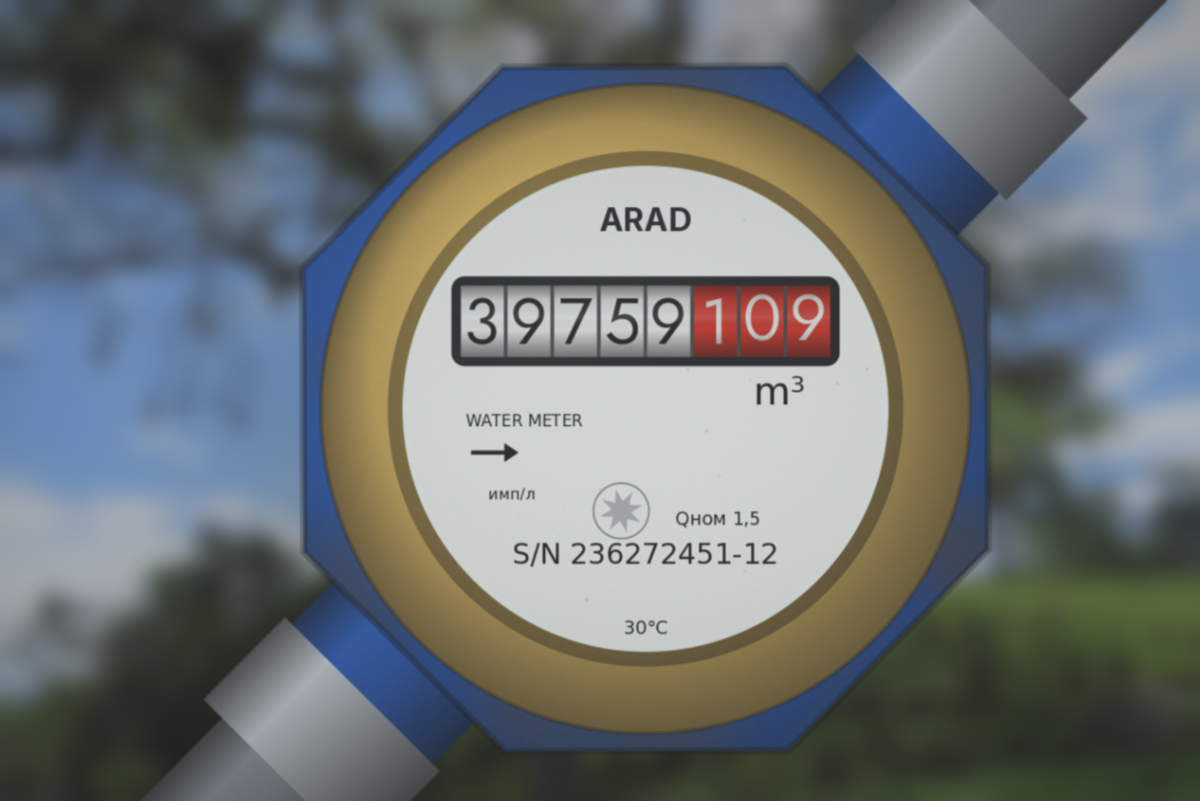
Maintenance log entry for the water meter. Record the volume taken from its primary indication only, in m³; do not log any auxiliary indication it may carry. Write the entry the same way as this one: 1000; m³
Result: 39759.109; m³
